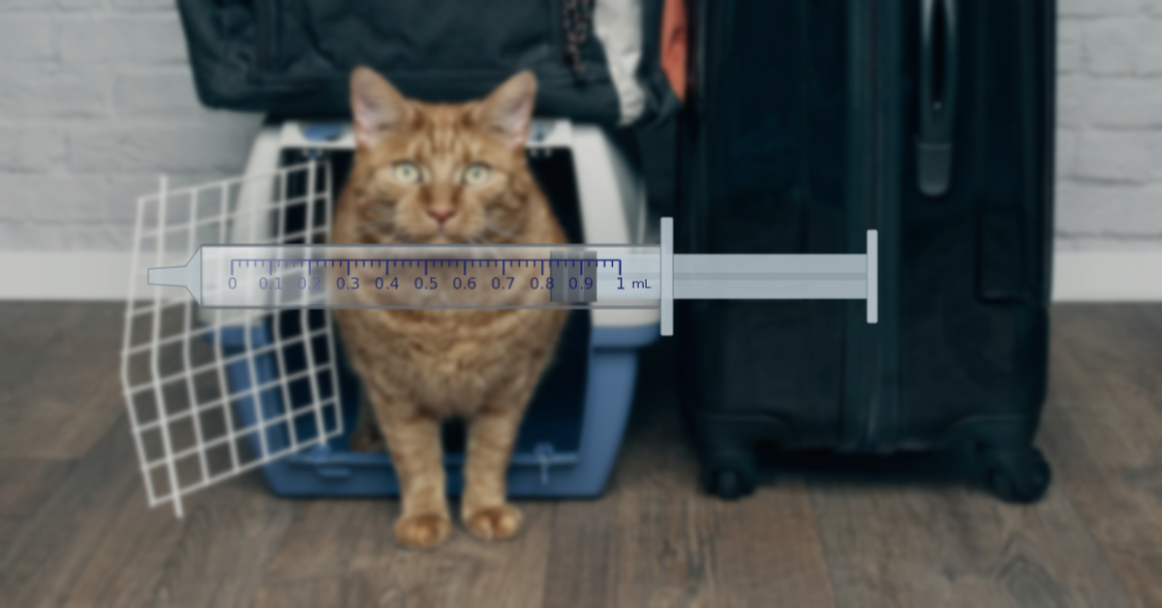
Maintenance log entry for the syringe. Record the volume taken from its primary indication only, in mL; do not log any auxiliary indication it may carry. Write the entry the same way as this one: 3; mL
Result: 0.82; mL
